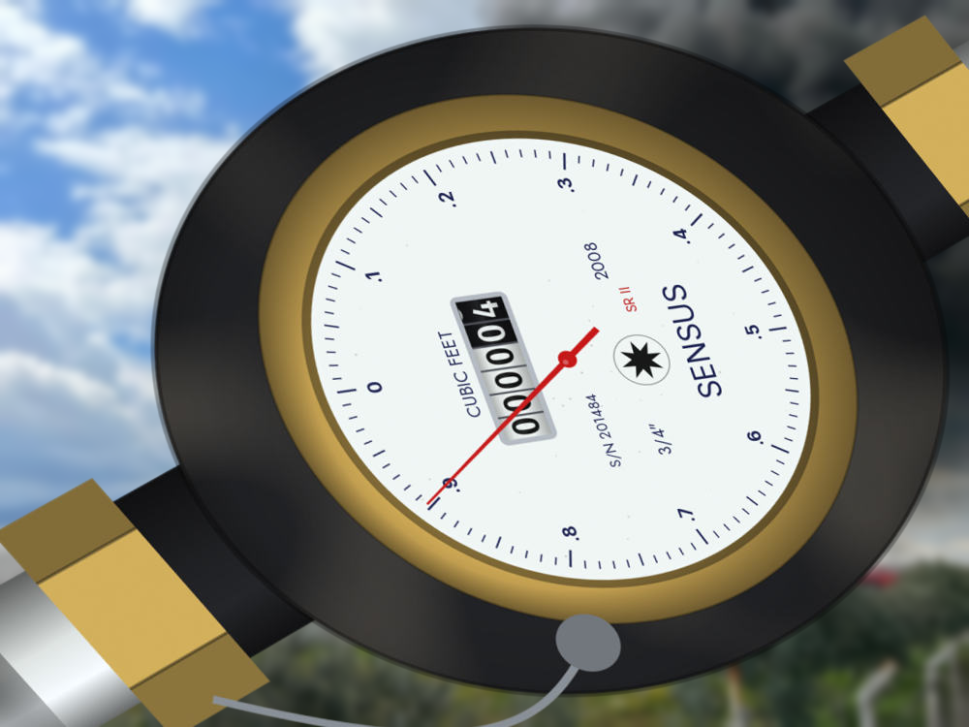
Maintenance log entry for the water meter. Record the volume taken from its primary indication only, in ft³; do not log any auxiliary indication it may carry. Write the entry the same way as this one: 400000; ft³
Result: 3.90; ft³
